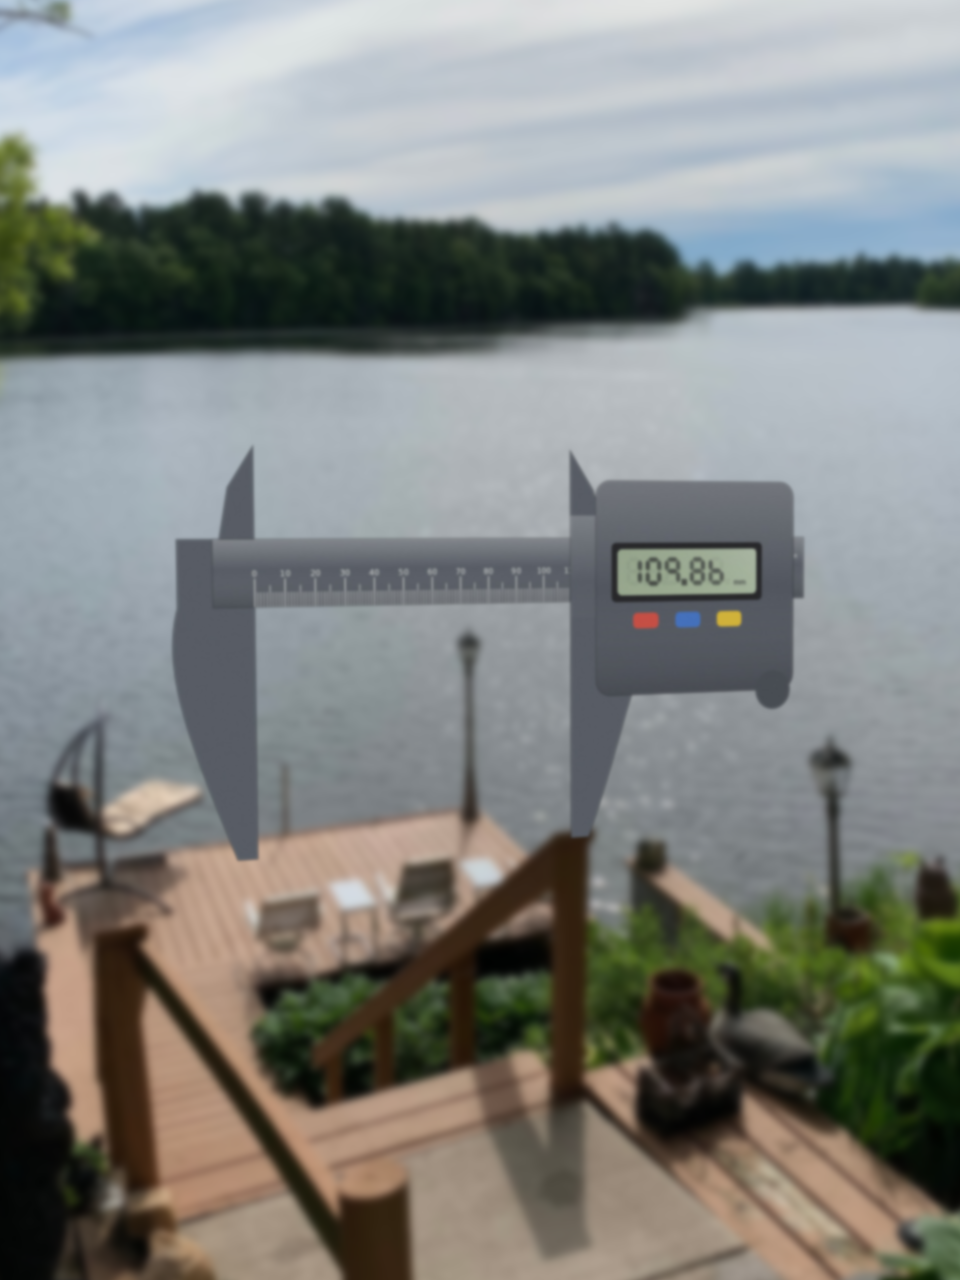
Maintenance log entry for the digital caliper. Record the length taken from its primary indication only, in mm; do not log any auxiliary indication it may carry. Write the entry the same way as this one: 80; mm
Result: 109.86; mm
